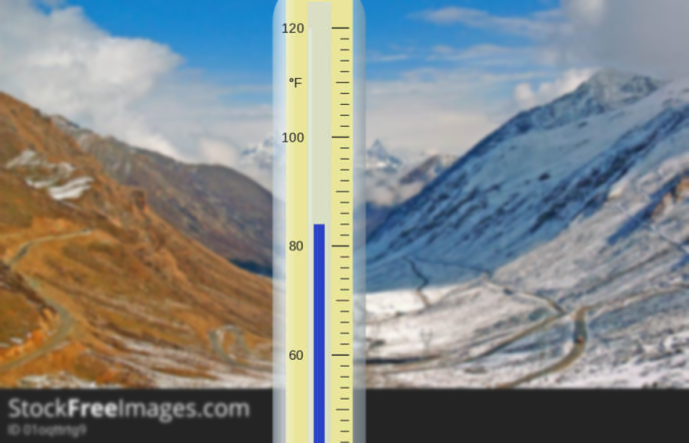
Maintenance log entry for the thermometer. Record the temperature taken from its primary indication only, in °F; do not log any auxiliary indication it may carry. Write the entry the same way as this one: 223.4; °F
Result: 84; °F
